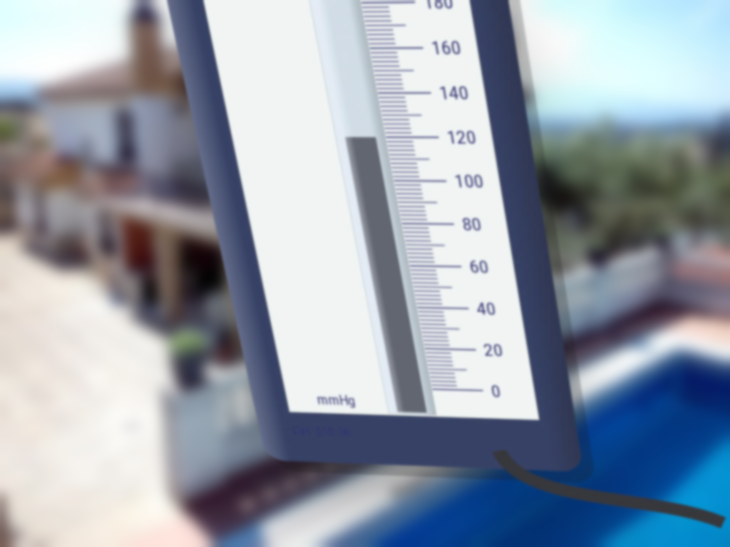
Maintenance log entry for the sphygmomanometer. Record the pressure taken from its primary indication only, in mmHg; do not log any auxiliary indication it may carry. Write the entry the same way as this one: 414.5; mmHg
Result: 120; mmHg
